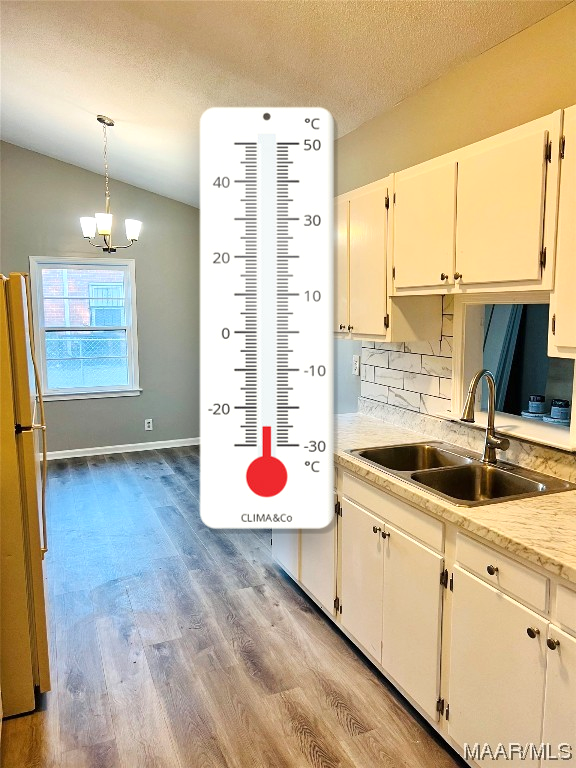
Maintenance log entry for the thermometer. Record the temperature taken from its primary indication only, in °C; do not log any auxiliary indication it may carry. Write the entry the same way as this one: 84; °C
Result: -25; °C
